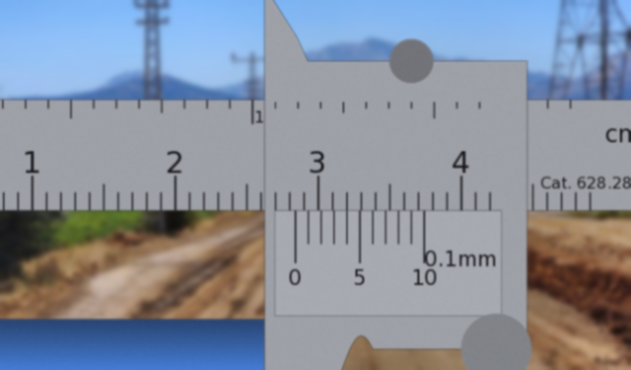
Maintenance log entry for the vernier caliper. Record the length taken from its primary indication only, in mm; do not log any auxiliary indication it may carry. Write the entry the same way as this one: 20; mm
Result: 28.4; mm
